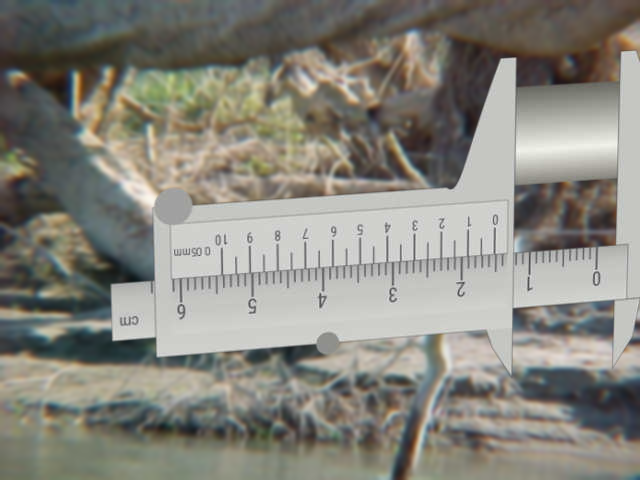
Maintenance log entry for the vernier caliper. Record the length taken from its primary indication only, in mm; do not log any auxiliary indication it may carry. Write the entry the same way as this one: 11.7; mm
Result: 15.2; mm
